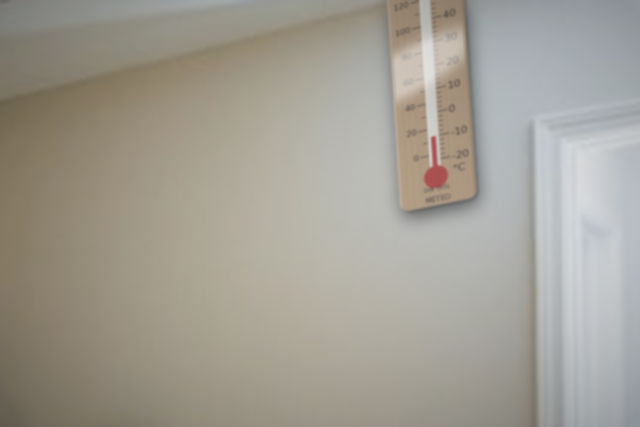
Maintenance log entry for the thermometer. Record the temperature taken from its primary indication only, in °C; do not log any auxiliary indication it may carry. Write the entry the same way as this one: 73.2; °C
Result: -10; °C
